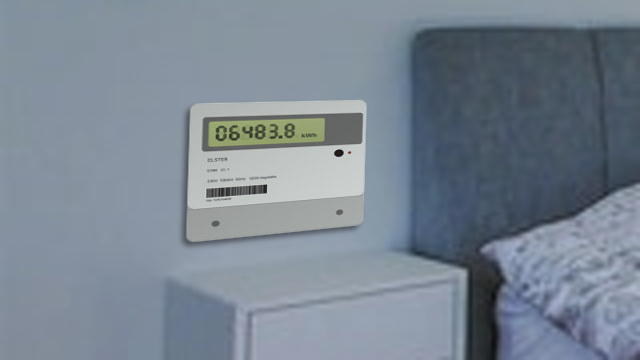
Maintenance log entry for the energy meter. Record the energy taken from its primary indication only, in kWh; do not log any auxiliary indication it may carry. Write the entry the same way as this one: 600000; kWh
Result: 6483.8; kWh
